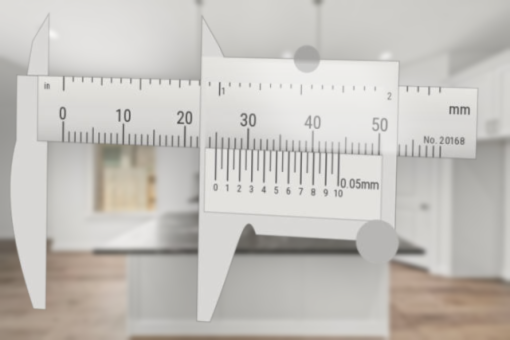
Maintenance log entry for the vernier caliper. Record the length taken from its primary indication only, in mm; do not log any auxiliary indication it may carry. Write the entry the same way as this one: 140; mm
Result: 25.0; mm
